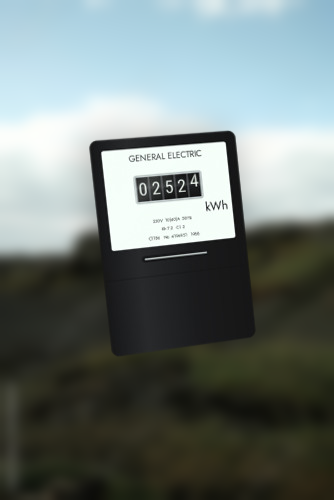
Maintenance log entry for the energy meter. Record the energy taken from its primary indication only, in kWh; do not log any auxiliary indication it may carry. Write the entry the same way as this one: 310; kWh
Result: 2524; kWh
